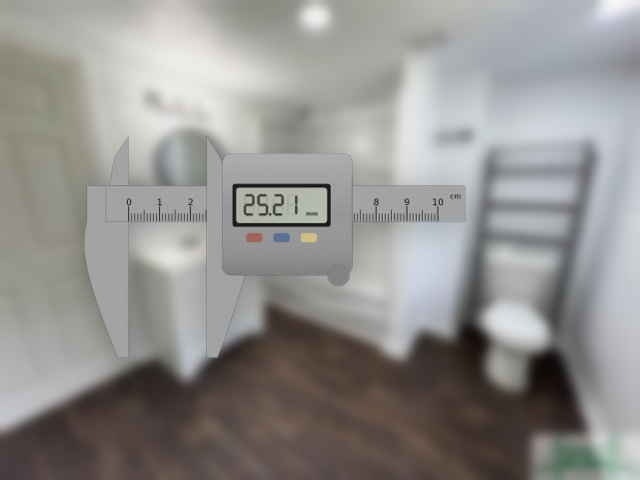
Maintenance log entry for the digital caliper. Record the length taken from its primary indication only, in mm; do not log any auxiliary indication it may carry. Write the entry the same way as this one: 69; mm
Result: 25.21; mm
